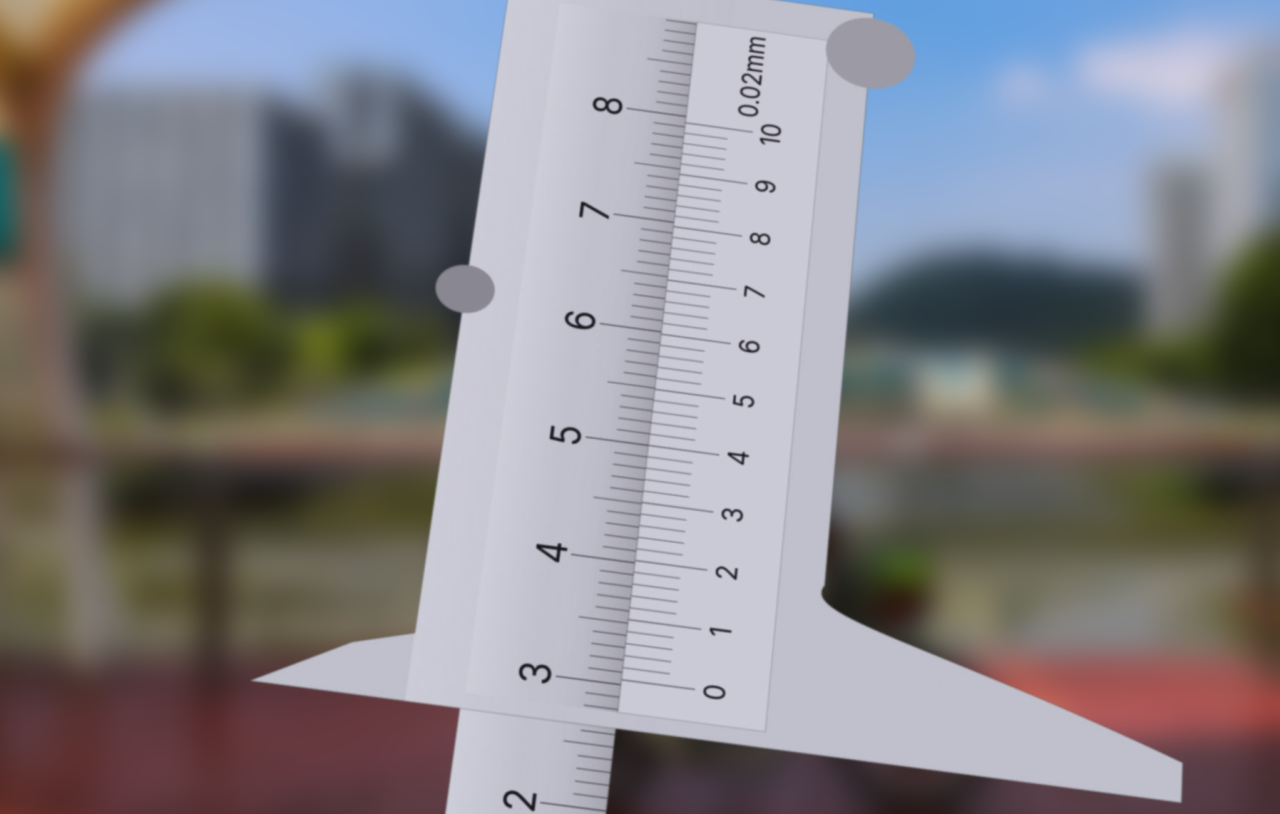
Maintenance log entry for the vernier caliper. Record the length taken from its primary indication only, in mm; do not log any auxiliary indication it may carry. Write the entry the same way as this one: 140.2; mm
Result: 30.4; mm
